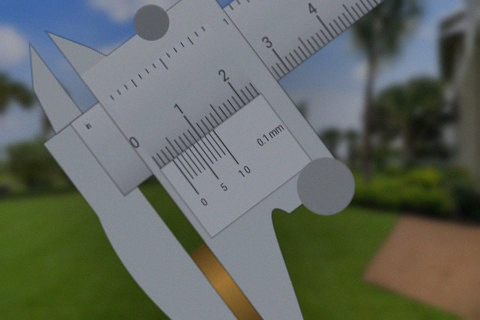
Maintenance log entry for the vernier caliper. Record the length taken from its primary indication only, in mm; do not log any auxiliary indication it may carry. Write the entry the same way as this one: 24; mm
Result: 3.6; mm
